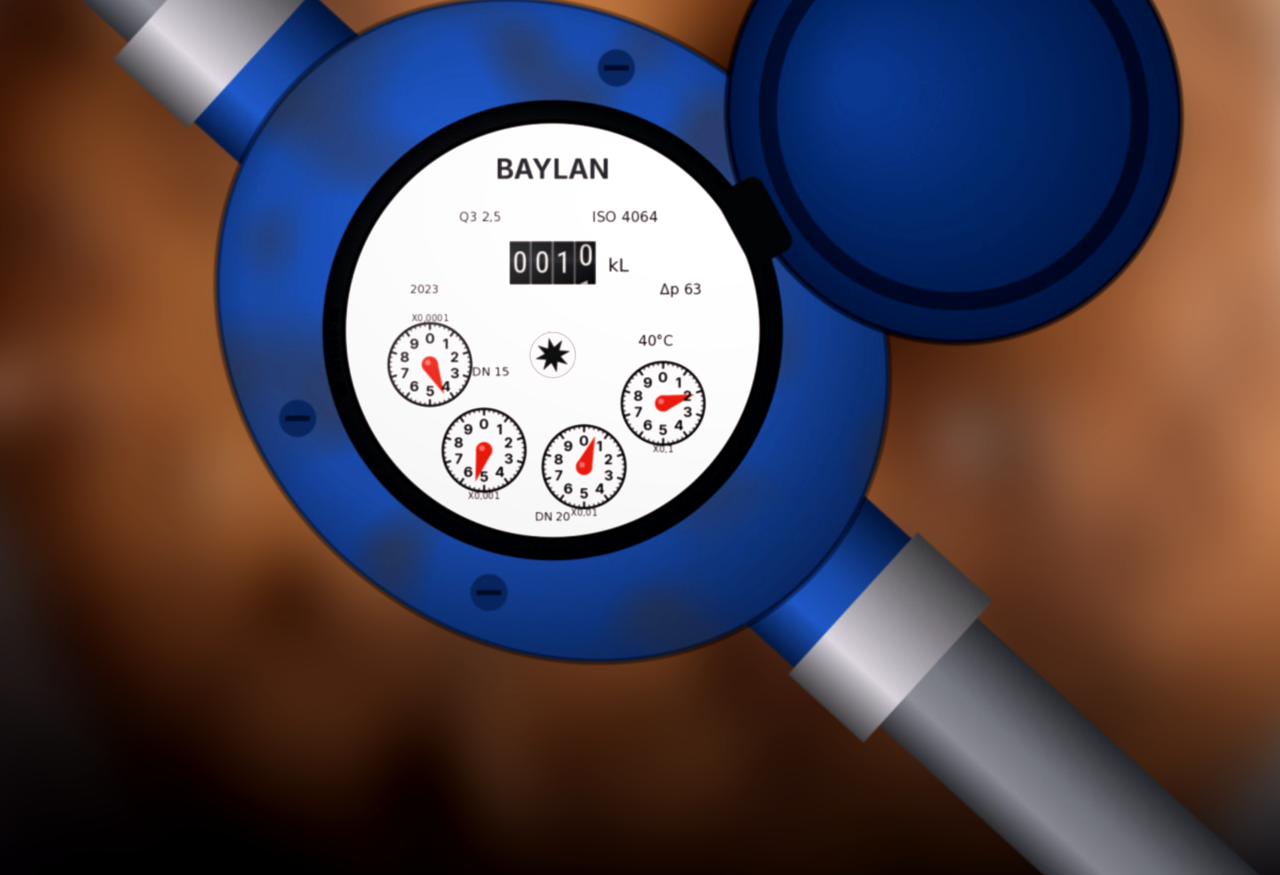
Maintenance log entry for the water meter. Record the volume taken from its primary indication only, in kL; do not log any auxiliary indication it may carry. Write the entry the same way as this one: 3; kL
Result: 10.2054; kL
